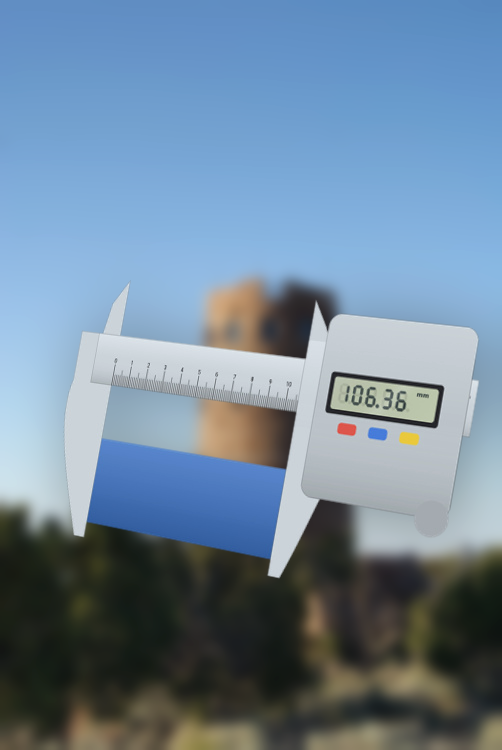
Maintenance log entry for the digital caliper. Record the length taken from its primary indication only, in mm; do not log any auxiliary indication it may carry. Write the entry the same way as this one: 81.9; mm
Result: 106.36; mm
